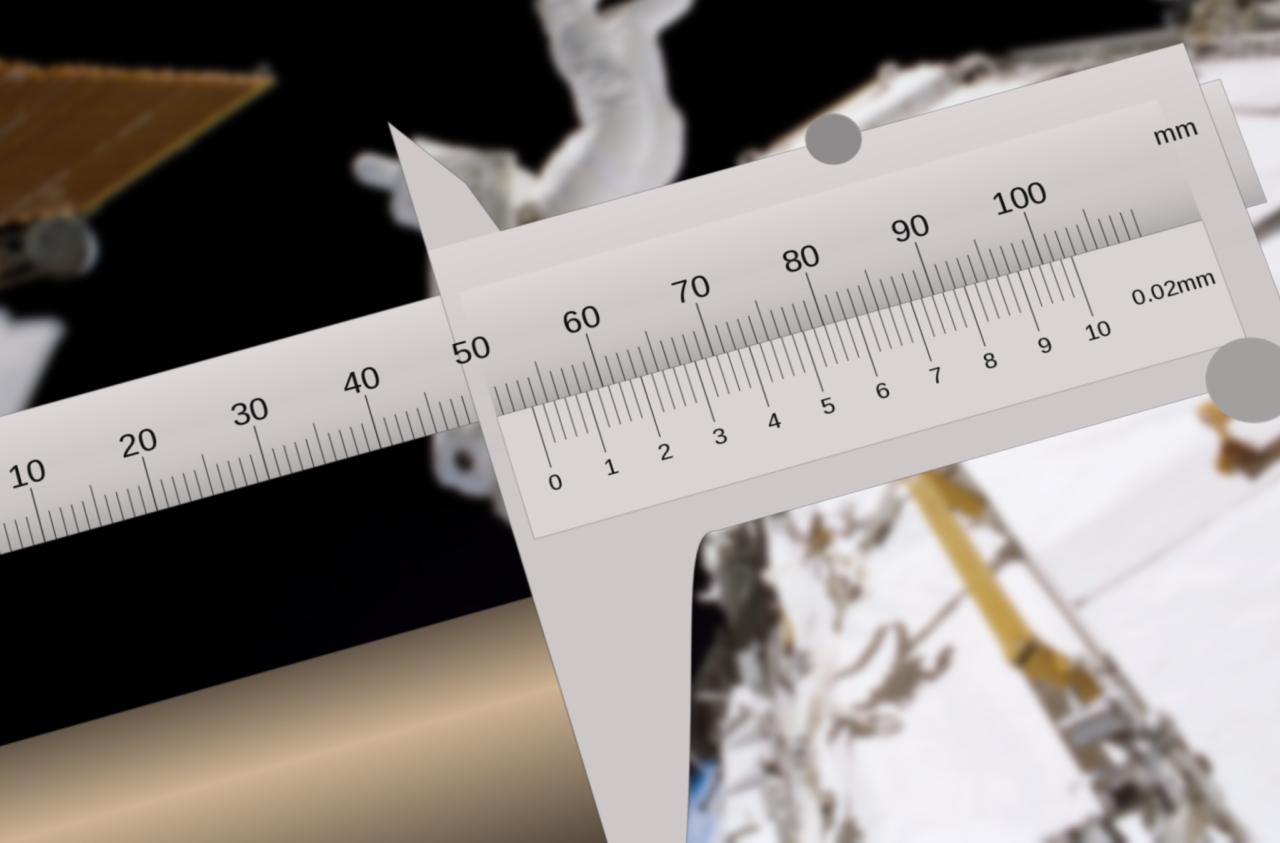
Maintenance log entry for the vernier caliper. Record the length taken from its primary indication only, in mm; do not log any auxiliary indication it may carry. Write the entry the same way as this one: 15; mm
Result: 53.6; mm
